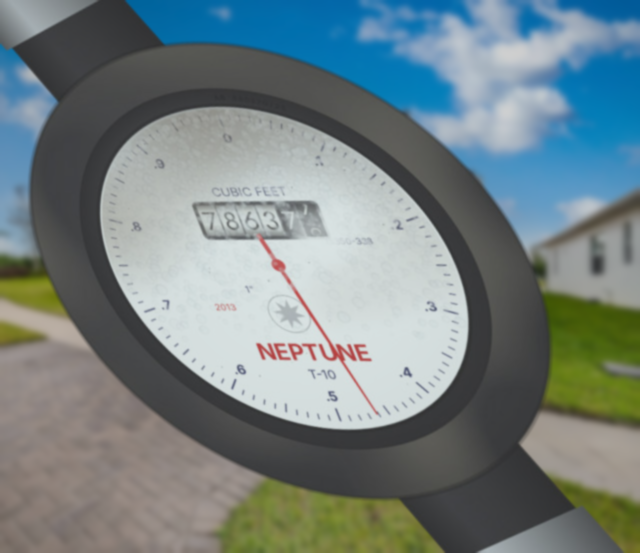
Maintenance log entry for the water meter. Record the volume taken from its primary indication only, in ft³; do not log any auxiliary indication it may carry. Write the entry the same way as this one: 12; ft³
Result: 786377.46; ft³
